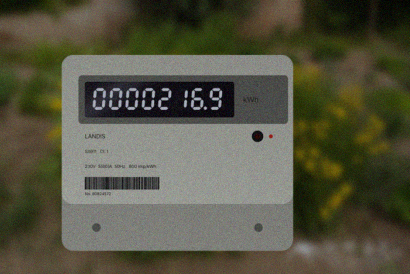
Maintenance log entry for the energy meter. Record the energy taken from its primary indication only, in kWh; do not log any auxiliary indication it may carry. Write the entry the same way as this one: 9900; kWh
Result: 216.9; kWh
